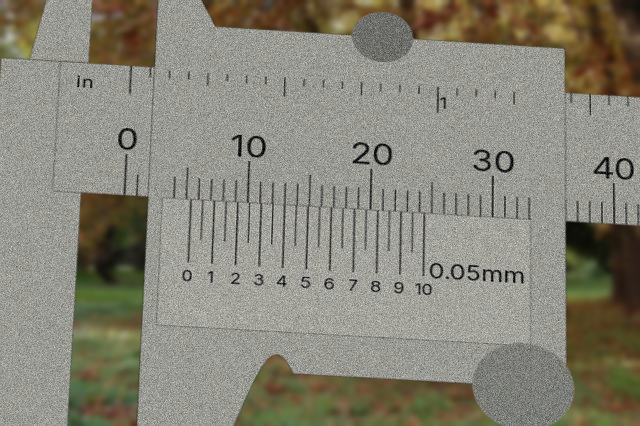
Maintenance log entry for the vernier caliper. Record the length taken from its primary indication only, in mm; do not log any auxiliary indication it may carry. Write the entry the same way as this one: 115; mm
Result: 5.4; mm
